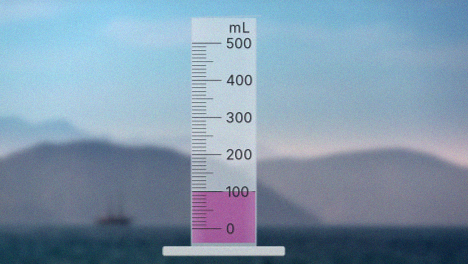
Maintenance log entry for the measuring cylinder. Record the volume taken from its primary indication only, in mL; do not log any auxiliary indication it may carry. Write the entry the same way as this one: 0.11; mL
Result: 100; mL
